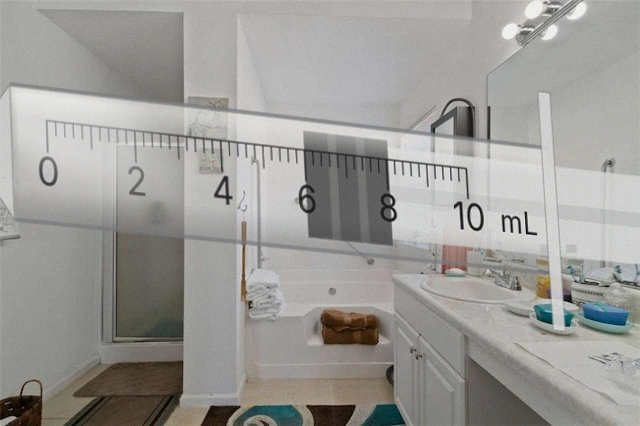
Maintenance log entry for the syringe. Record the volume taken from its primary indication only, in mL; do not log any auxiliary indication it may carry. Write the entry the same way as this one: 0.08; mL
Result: 6; mL
